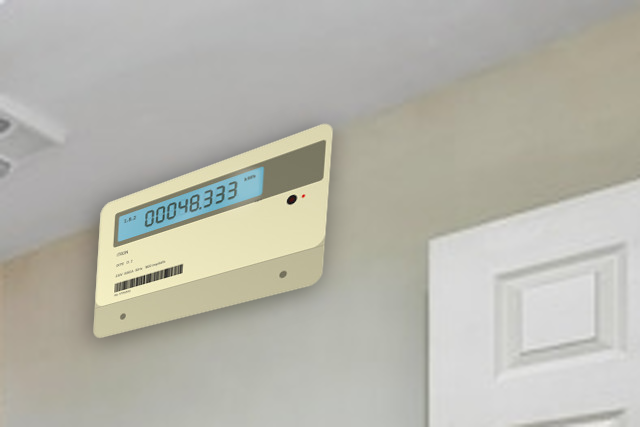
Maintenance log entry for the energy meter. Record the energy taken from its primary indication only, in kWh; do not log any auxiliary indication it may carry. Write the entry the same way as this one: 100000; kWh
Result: 48.333; kWh
